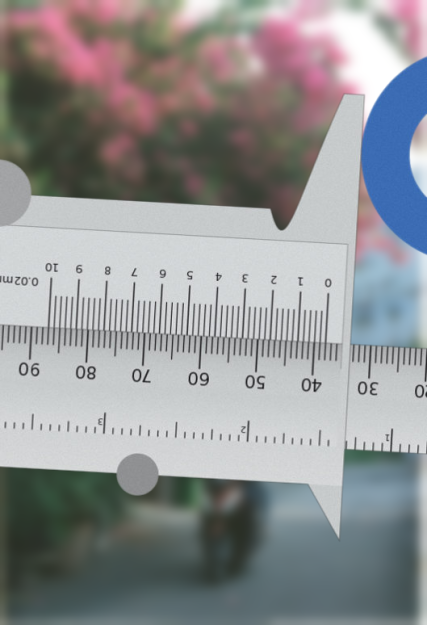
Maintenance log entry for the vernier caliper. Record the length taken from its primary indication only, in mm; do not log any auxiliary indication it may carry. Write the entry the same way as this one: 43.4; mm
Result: 38.0; mm
